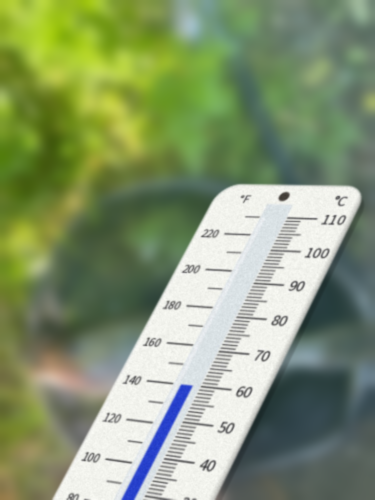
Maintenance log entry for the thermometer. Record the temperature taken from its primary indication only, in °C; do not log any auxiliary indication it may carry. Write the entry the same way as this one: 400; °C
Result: 60; °C
